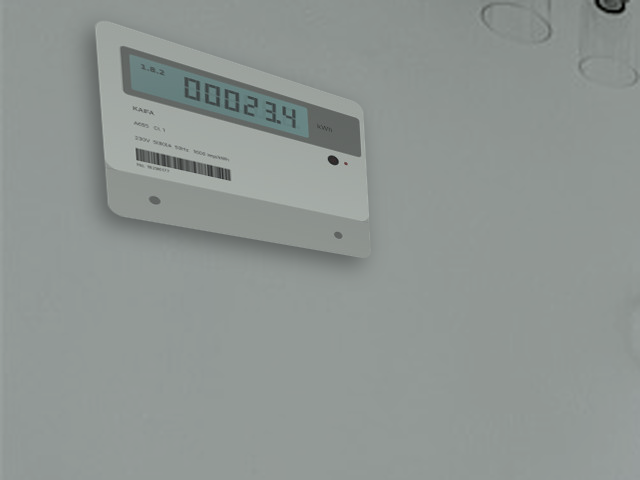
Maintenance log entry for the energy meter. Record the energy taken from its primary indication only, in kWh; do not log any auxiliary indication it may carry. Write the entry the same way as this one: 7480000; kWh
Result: 23.4; kWh
